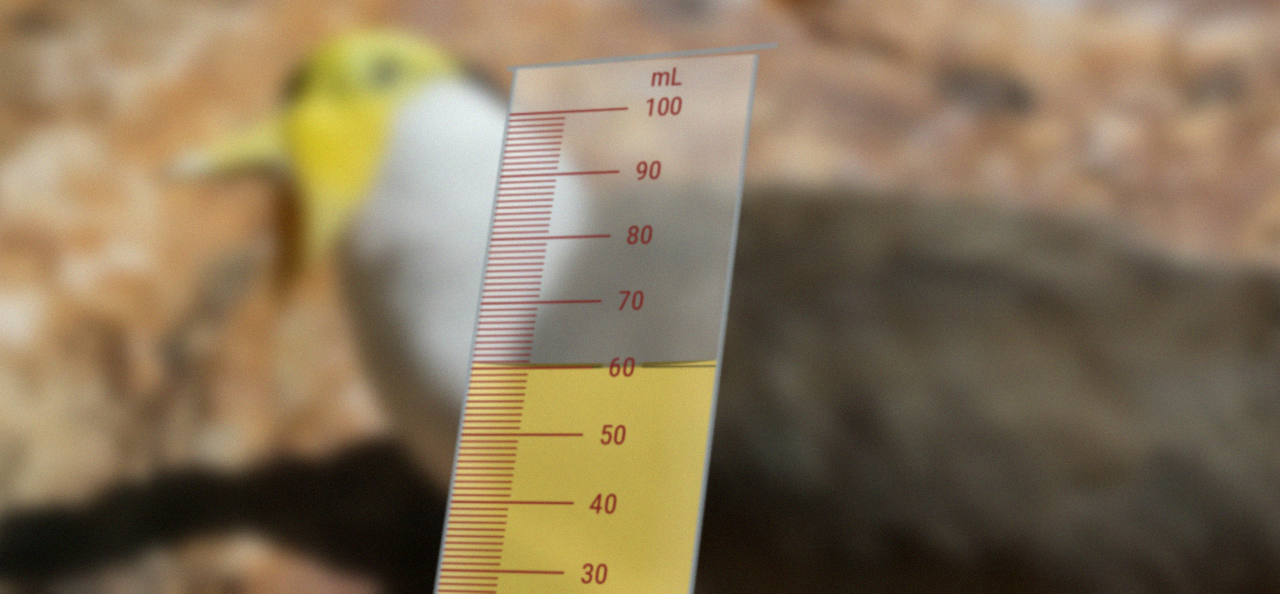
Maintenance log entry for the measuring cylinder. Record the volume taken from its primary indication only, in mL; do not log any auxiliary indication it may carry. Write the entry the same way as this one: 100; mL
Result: 60; mL
